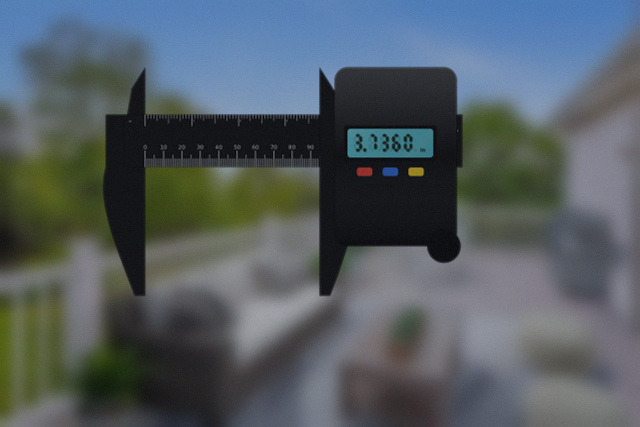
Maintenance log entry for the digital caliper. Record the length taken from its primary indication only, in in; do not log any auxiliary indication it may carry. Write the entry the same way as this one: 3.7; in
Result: 3.7360; in
